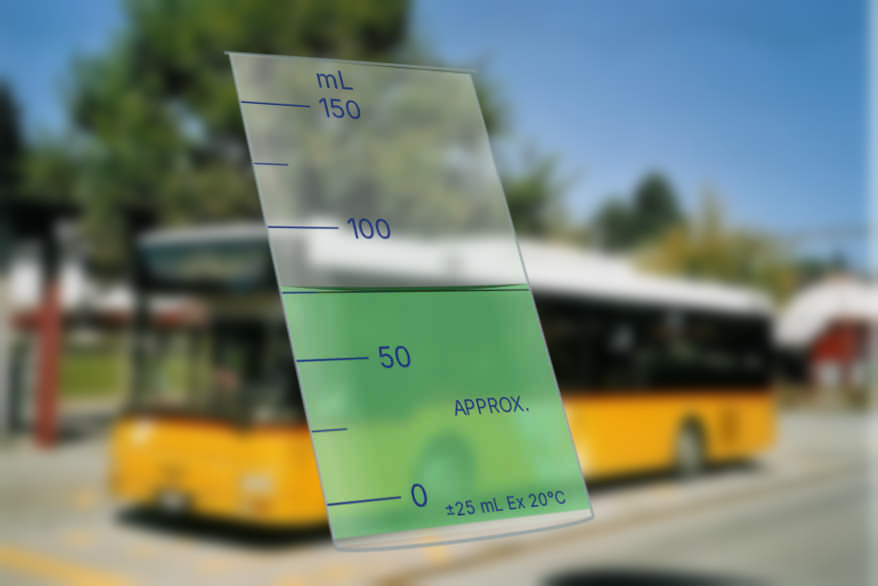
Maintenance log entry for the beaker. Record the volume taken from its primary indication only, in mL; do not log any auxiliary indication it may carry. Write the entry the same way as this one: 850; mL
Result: 75; mL
